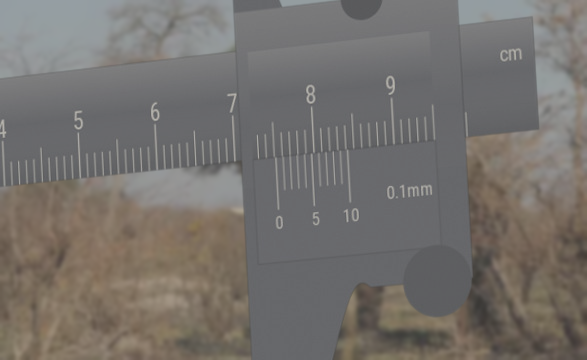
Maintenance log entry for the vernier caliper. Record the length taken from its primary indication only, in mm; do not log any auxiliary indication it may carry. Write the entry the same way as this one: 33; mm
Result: 75.2; mm
